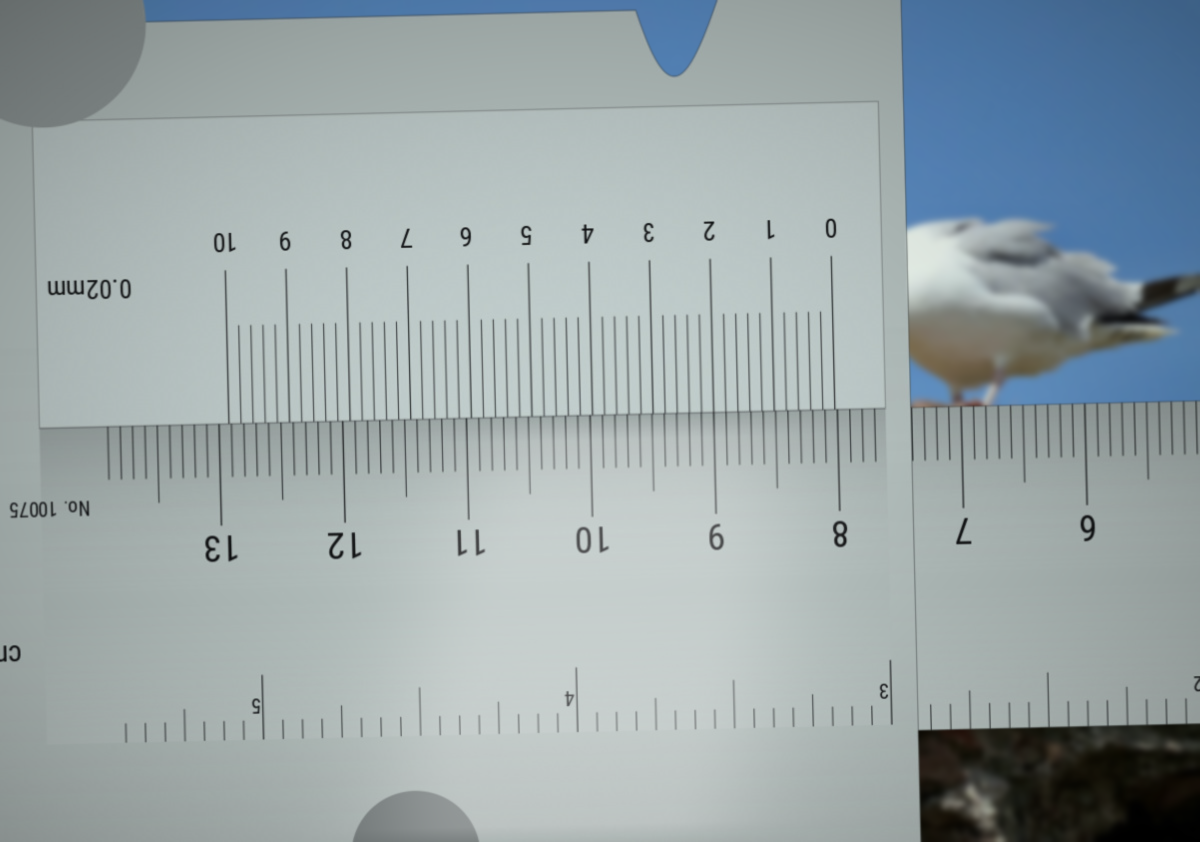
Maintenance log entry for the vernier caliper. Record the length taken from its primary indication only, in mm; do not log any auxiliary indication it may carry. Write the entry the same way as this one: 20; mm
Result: 80.2; mm
